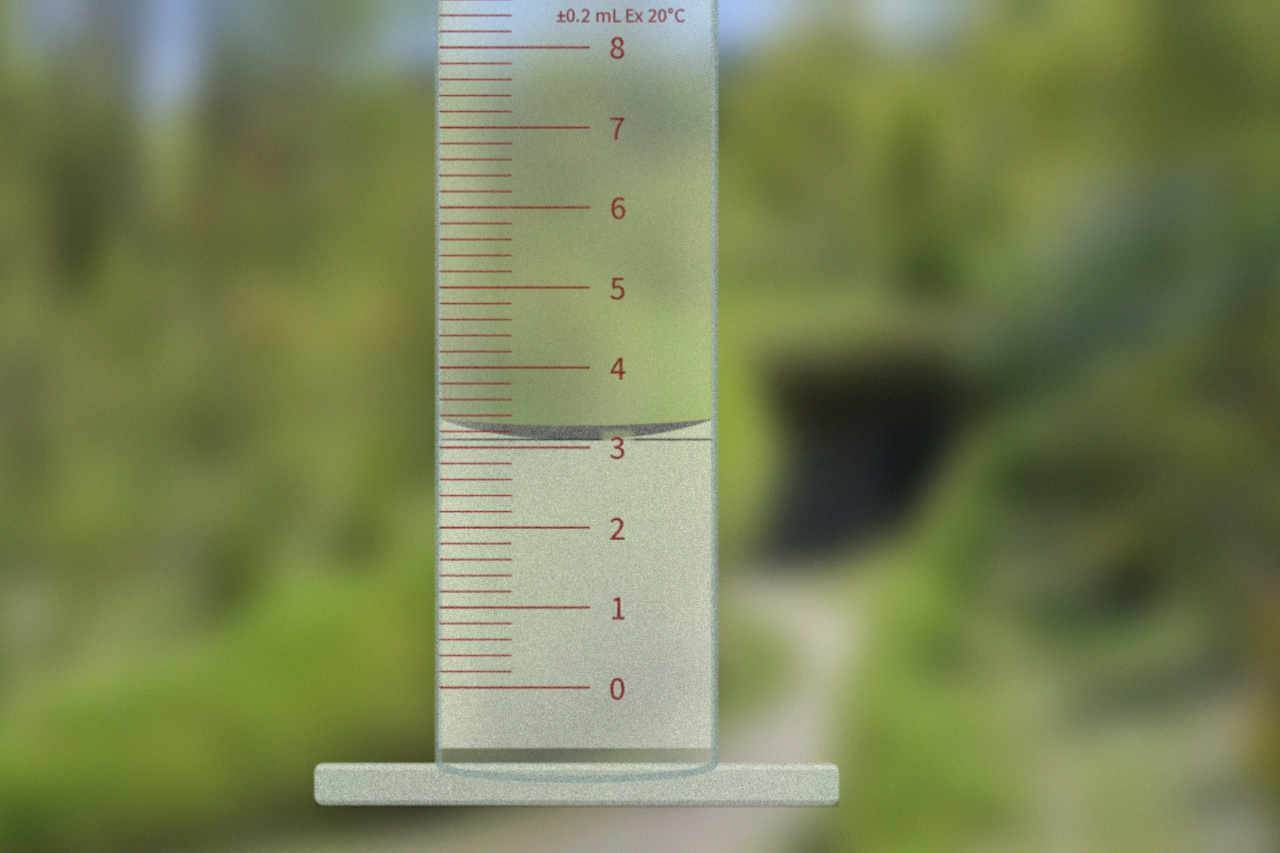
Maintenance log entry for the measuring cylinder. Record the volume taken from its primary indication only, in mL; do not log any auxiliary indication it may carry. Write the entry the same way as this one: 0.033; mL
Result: 3.1; mL
